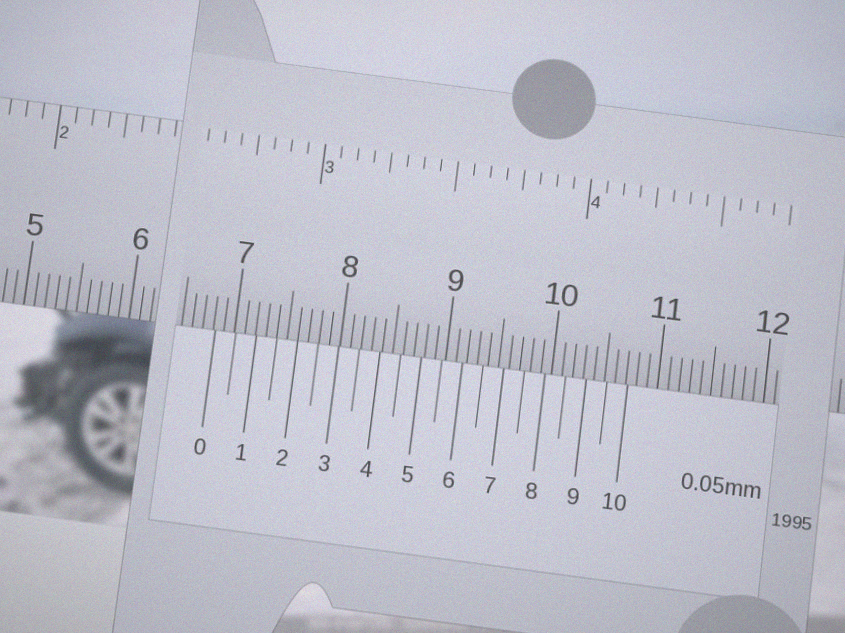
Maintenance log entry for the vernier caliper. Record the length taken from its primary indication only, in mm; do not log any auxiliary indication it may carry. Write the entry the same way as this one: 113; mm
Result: 68.2; mm
